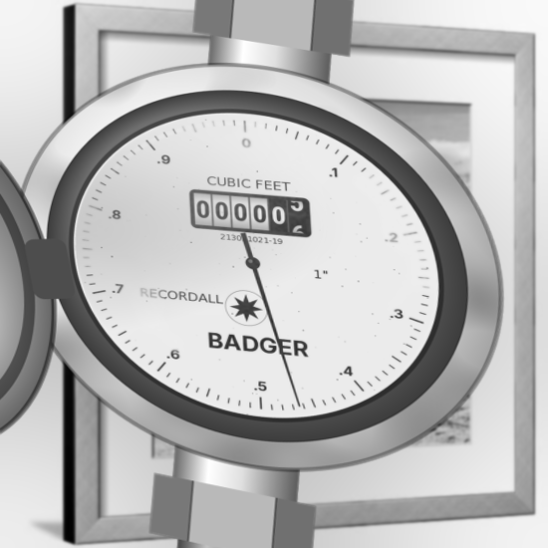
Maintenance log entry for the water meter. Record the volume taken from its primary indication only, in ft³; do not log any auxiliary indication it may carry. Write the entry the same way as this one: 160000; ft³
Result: 5.46; ft³
